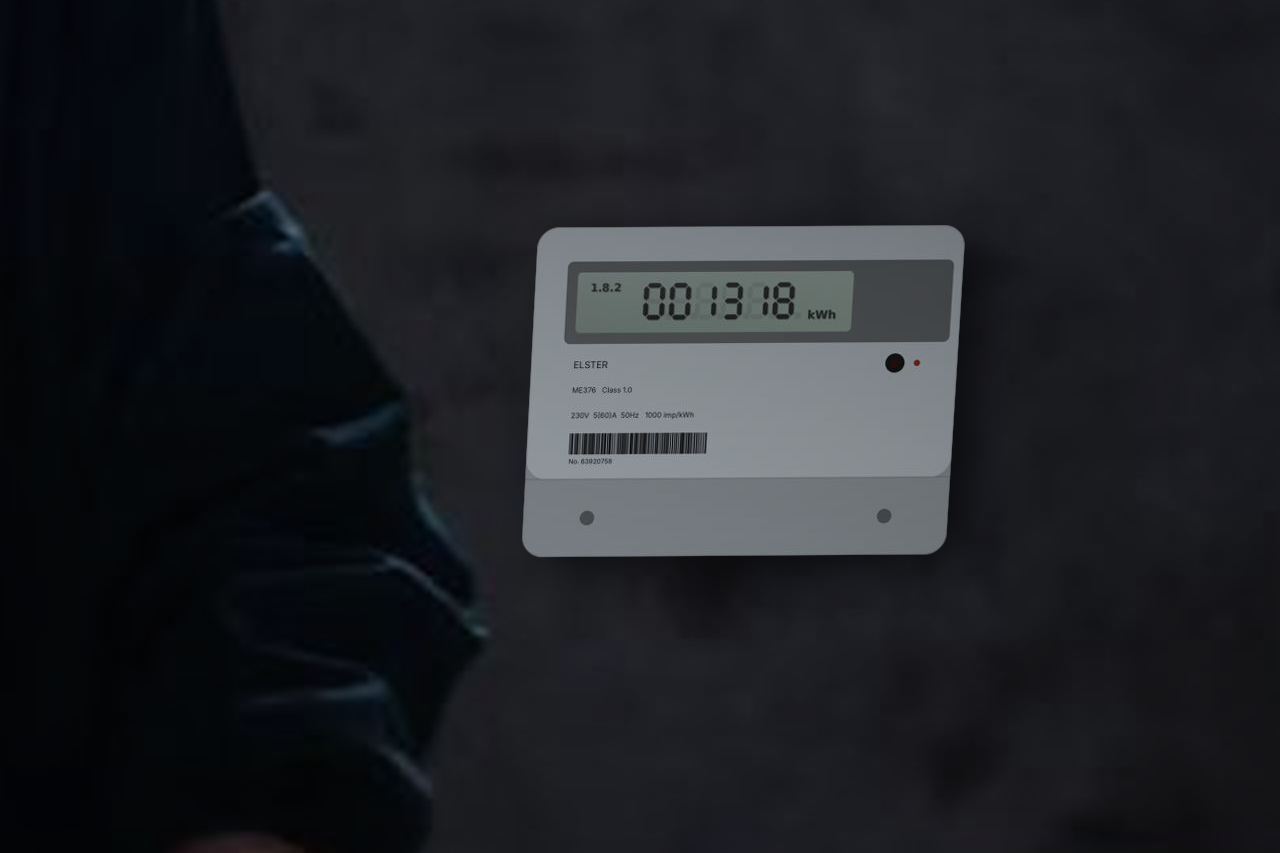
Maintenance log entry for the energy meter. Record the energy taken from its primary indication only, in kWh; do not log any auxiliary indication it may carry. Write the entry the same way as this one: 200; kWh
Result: 1318; kWh
